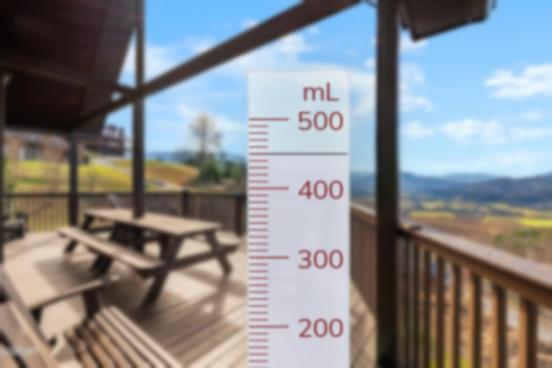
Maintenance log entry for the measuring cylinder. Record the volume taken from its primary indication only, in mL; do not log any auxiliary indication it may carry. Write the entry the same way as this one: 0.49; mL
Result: 450; mL
